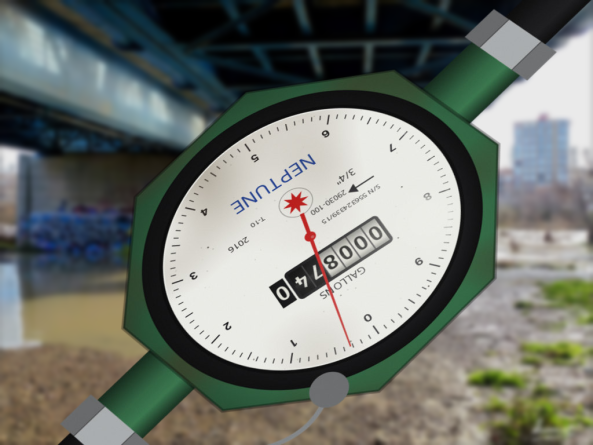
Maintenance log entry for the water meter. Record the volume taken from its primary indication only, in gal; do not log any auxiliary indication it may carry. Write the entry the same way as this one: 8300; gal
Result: 8740.3; gal
